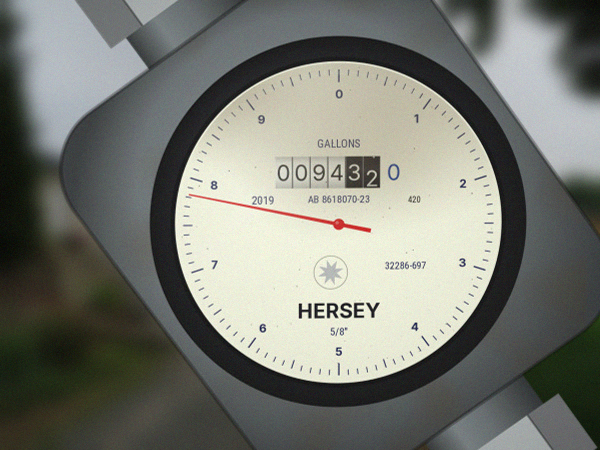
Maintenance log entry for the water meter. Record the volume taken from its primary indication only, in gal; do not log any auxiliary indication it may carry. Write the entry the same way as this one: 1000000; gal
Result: 94317.8; gal
